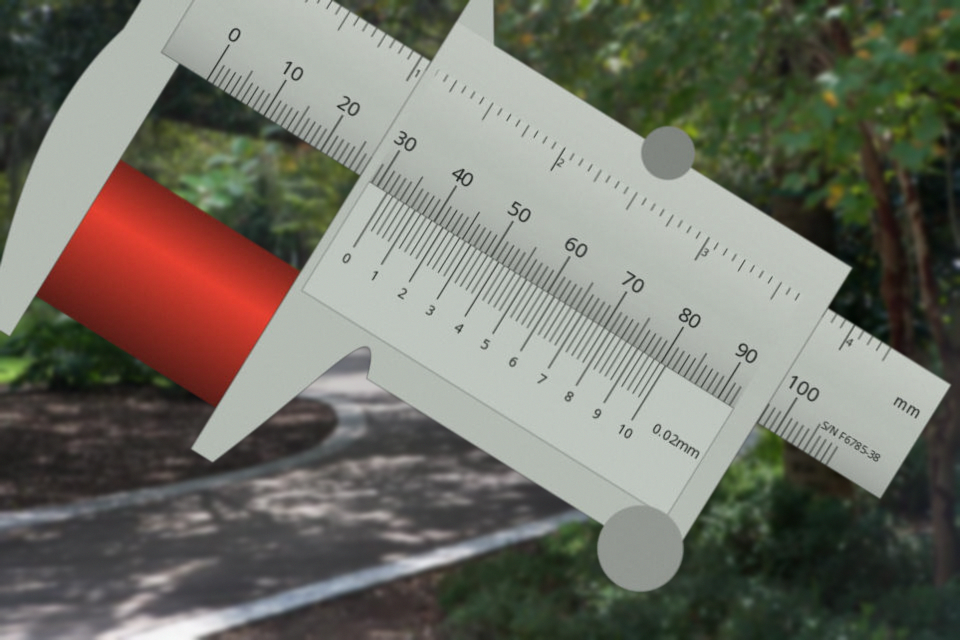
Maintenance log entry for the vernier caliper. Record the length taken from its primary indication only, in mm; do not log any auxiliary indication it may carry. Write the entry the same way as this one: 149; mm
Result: 31.8; mm
